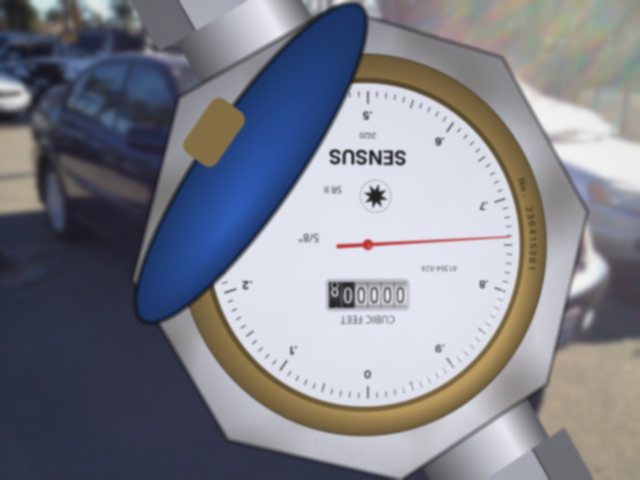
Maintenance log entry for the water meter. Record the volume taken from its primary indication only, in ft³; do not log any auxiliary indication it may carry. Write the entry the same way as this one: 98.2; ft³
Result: 7.74; ft³
